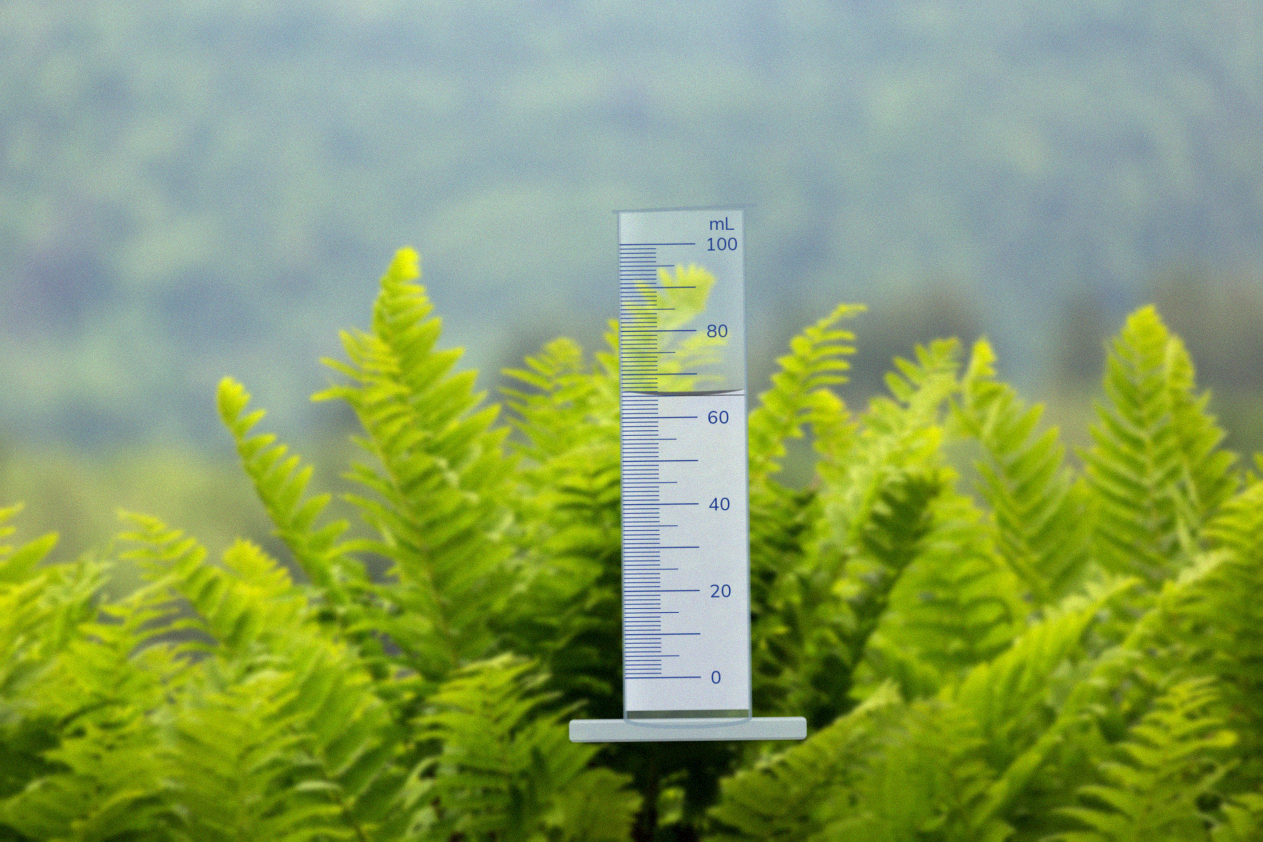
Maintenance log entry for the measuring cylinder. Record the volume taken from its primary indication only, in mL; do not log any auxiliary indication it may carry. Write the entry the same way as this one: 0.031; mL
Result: 65; mL
